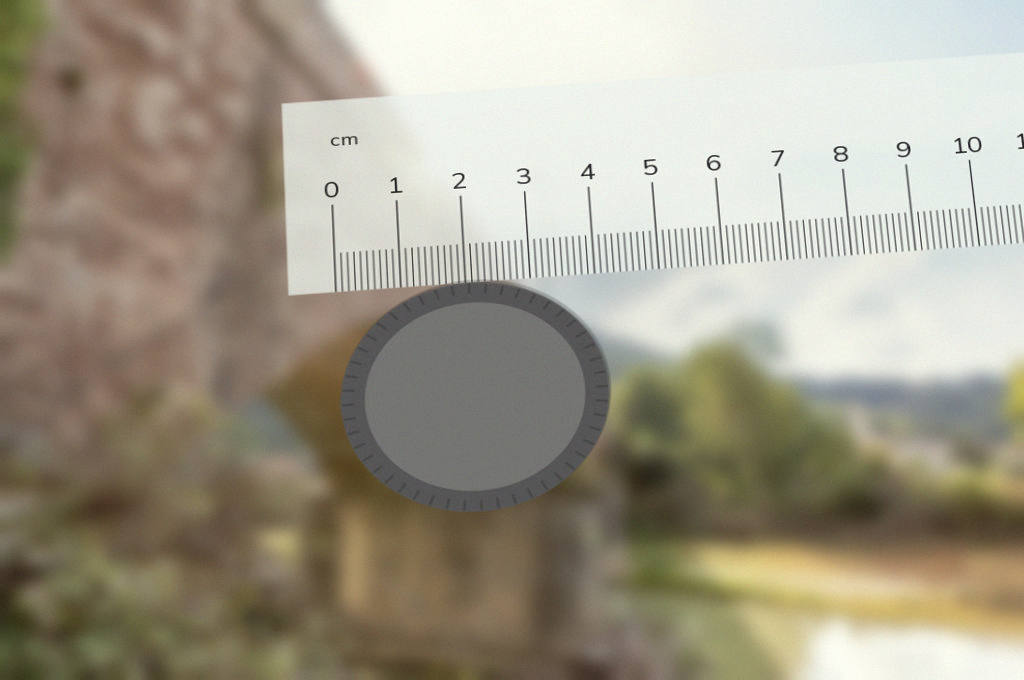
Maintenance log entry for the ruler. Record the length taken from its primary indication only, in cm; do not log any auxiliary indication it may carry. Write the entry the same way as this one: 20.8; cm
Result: 4.1; cm
